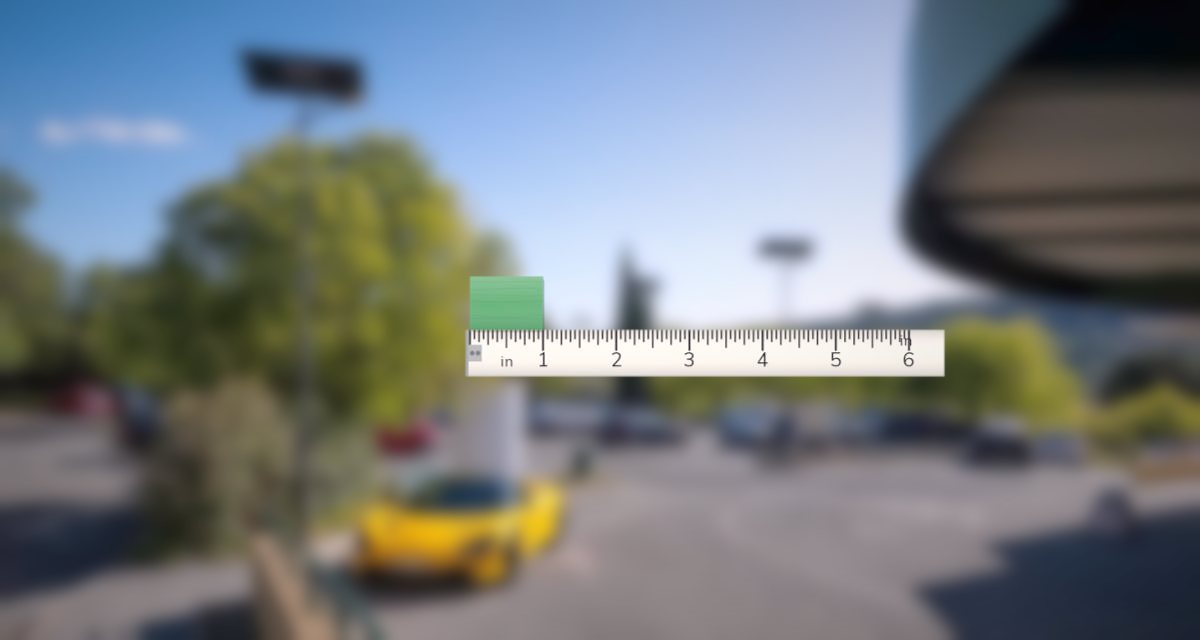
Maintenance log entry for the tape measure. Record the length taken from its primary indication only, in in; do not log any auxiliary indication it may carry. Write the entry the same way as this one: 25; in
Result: 1; in
